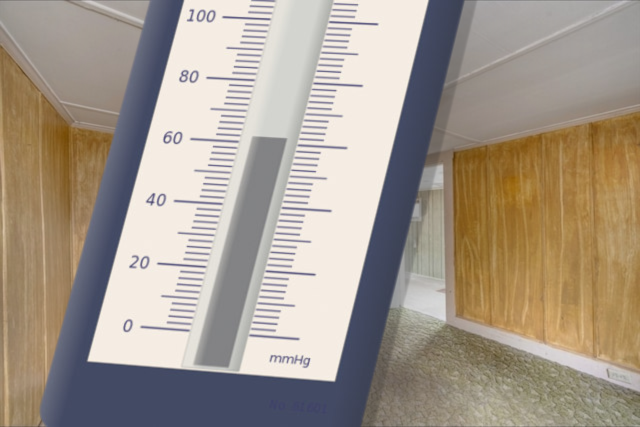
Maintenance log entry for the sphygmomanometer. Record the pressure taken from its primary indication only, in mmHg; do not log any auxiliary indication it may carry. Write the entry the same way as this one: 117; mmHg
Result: 62; mmHg
